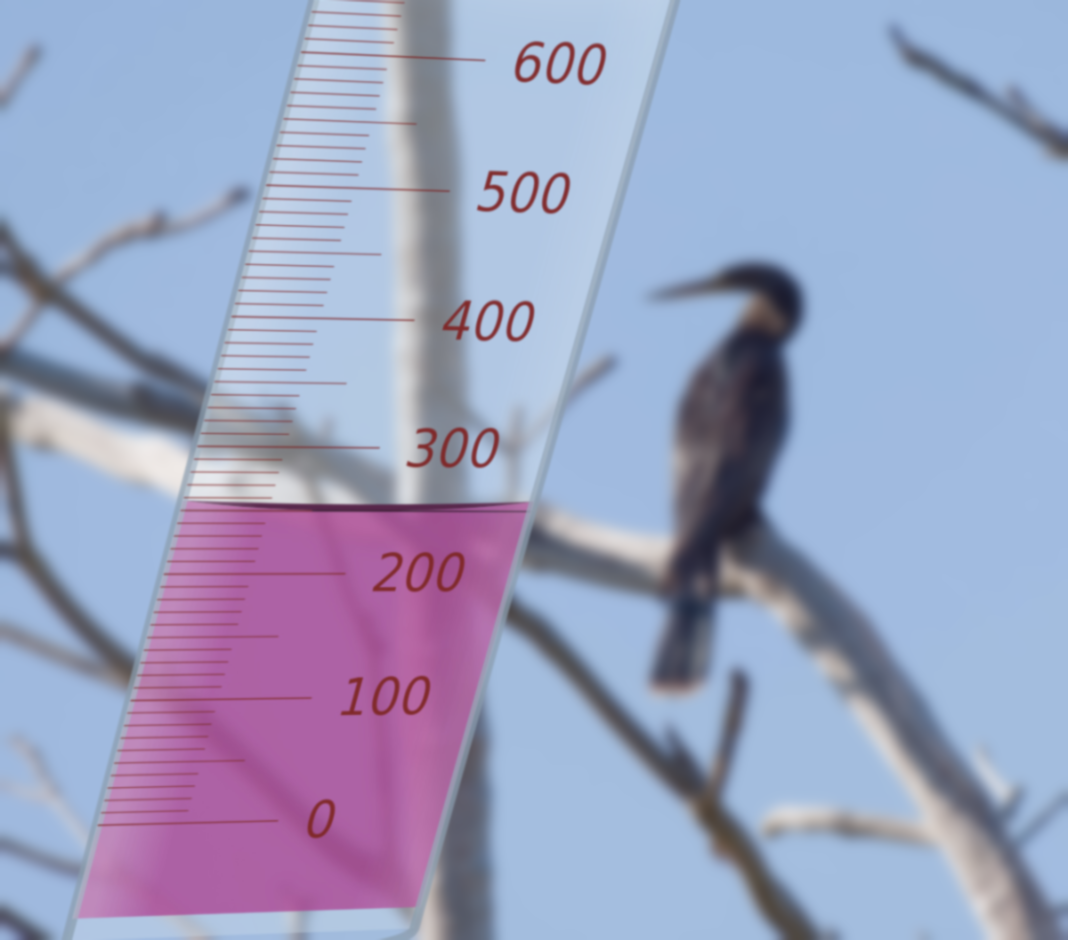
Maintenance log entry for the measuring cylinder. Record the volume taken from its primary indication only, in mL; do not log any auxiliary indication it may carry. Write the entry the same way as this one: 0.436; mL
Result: 250; mL
